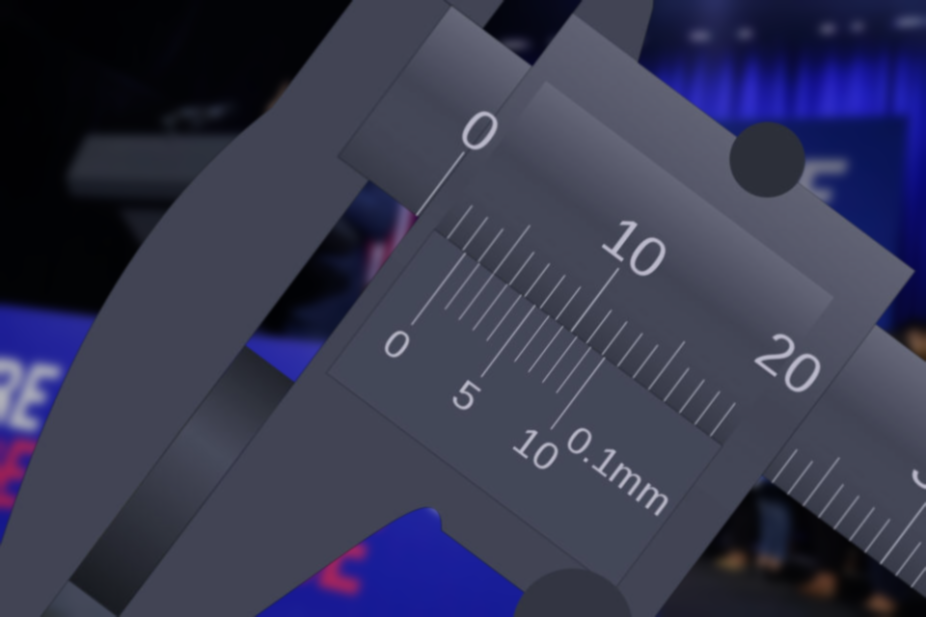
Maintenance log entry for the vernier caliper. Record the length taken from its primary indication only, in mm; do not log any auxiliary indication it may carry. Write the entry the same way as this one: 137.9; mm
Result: 3.2; mm
